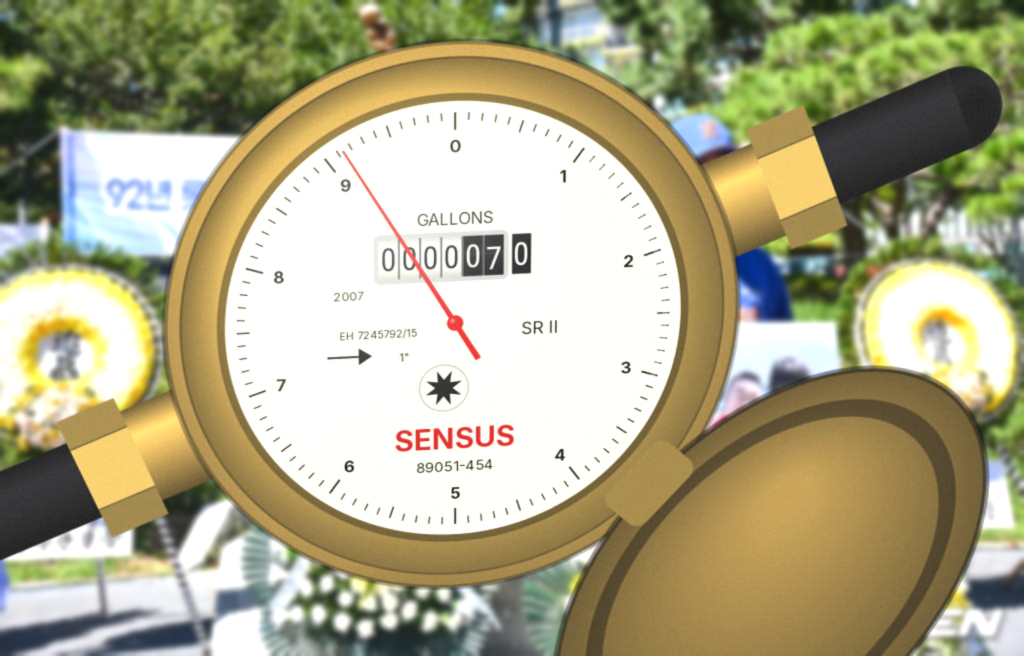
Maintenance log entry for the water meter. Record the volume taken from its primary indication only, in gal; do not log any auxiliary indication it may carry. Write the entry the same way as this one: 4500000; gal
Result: 69.1; gal
